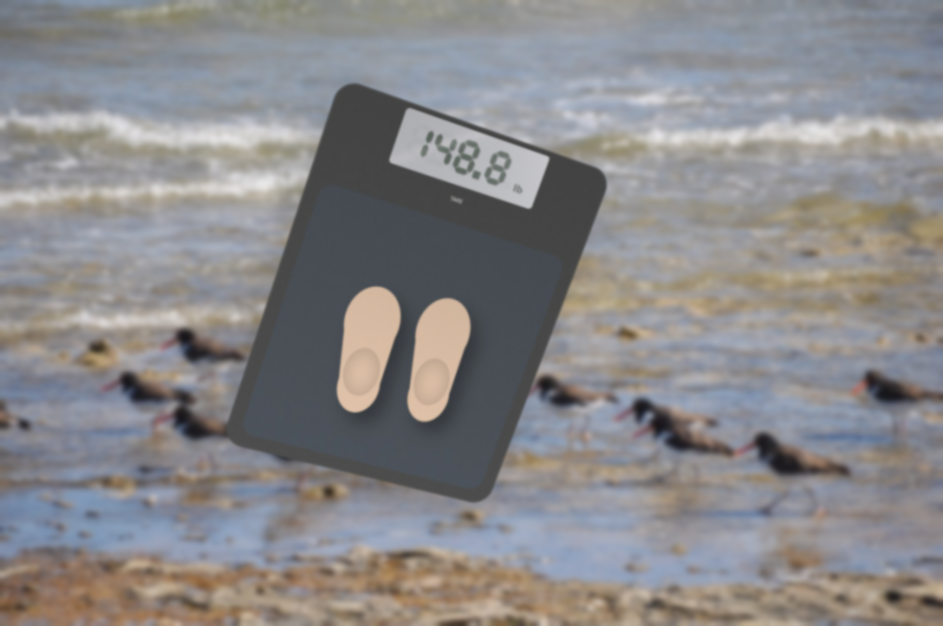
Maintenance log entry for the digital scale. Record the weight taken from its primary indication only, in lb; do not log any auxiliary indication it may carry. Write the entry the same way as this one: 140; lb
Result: 148.8; lb
